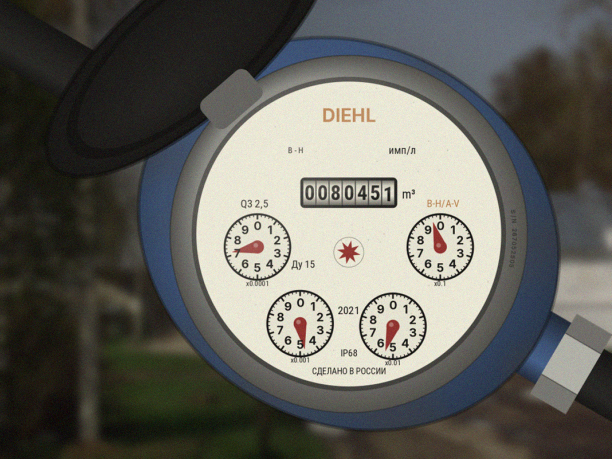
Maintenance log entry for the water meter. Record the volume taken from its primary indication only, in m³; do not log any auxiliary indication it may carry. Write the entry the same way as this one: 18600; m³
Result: 80450.9547; m³
